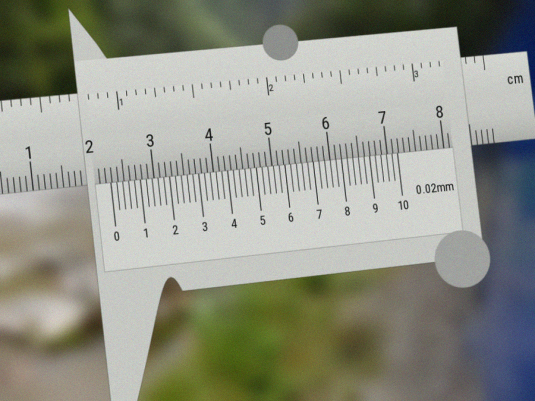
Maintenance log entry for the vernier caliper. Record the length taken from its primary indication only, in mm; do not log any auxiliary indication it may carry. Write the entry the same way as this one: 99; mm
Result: 22.8; mm
